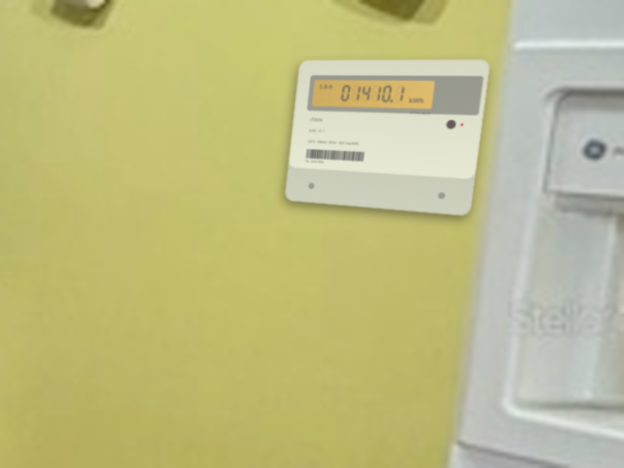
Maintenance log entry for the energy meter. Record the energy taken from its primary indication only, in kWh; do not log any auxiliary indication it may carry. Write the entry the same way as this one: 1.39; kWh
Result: 1410.1; kWh
